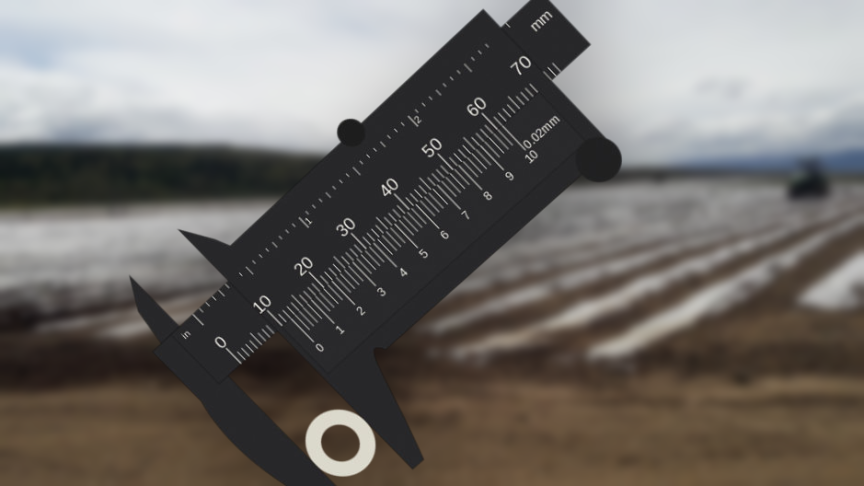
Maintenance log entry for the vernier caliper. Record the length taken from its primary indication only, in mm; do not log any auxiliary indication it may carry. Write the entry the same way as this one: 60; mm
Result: 12.0; mm
